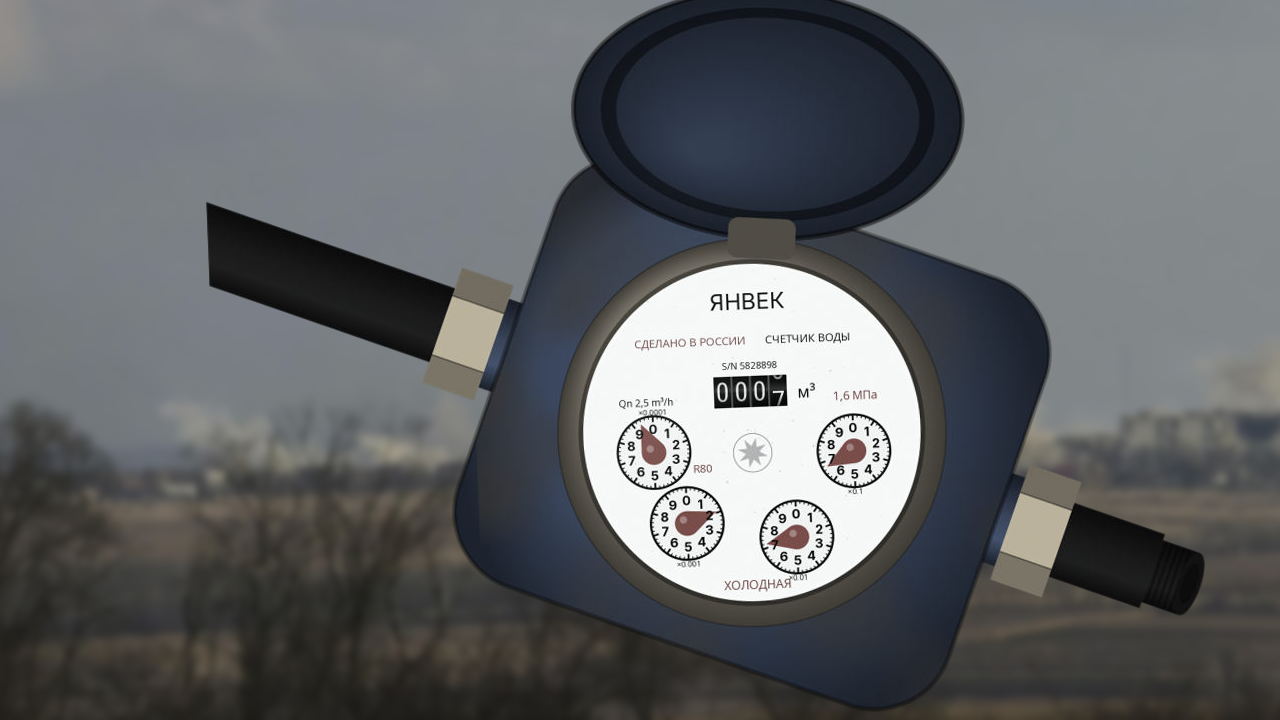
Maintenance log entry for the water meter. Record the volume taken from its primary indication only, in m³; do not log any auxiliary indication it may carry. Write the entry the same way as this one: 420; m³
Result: 6.6719; m³
